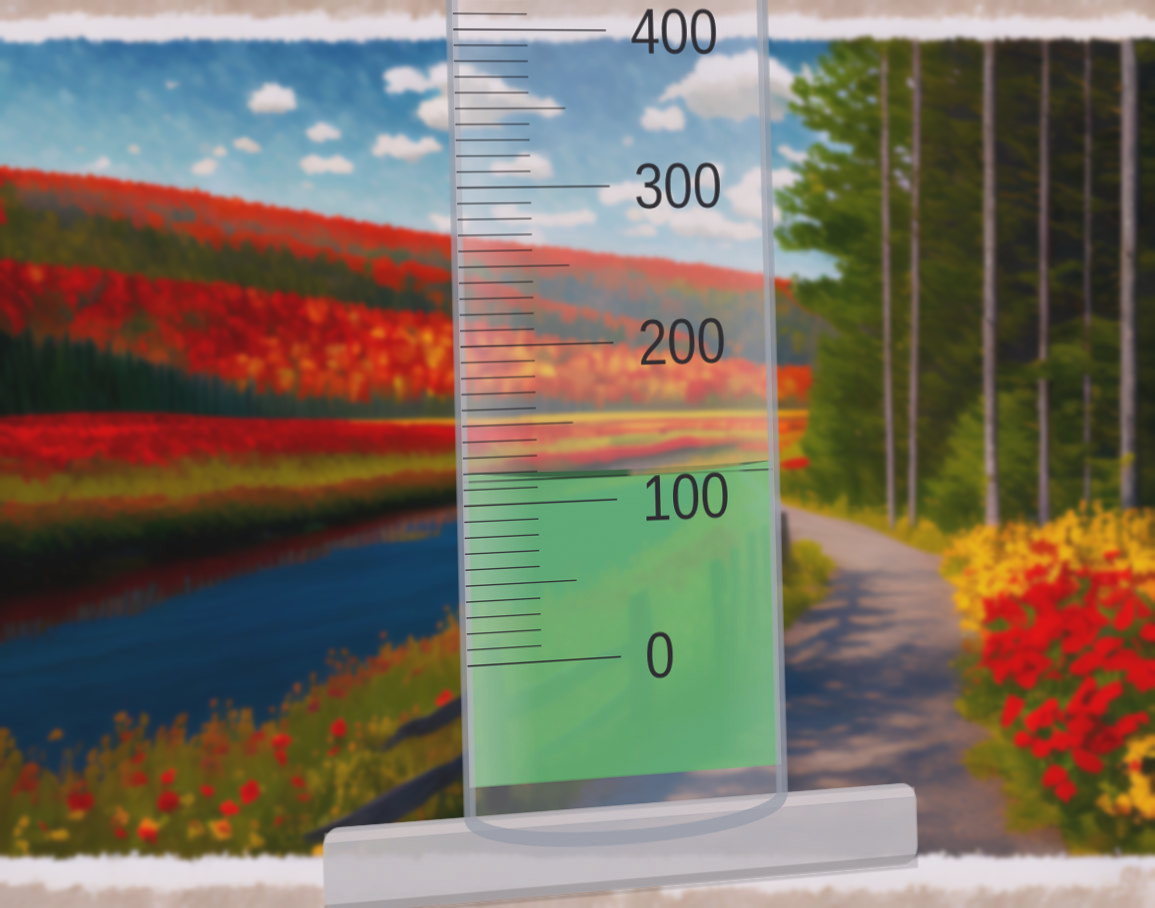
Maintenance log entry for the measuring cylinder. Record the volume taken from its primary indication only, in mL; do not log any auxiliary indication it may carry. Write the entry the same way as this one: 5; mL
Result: 115; mL
